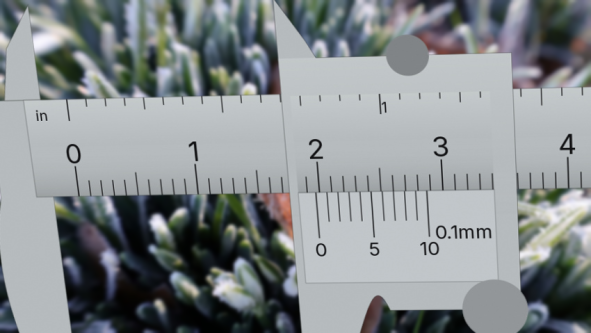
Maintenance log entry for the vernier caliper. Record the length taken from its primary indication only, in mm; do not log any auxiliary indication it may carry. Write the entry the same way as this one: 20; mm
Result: 19.7; mm
